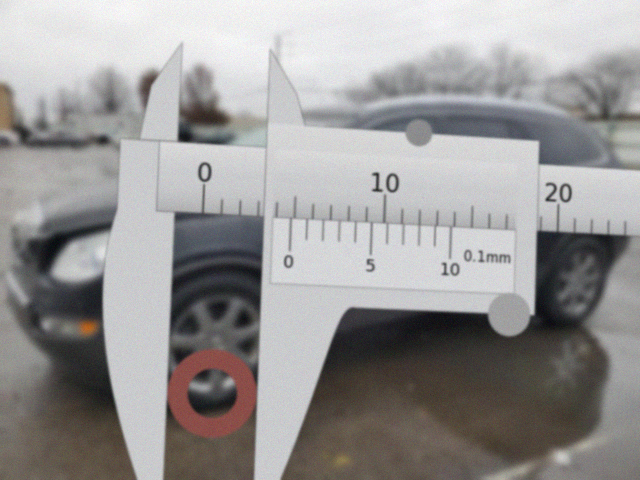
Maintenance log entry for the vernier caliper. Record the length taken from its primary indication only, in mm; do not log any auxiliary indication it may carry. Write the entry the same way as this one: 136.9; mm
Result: 4.8; mm
